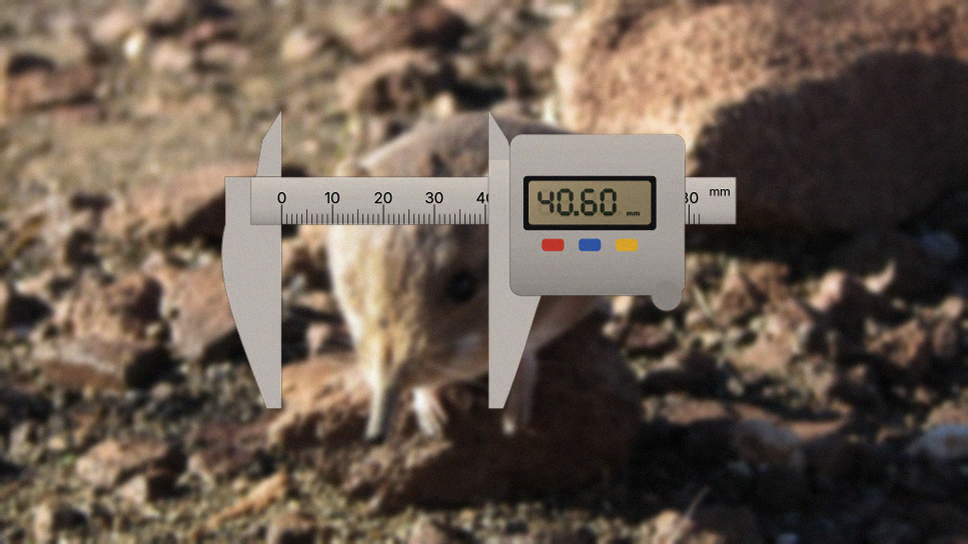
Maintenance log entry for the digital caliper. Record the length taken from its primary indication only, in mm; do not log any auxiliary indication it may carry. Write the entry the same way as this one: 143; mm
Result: 40.60; mm
